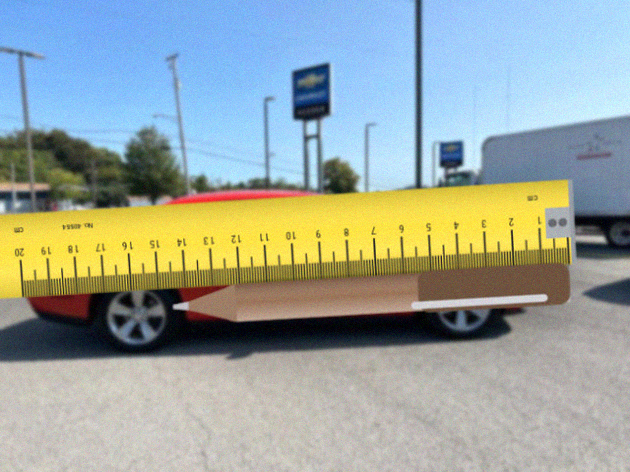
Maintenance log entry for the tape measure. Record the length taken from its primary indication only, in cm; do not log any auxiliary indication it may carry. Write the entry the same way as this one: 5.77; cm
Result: 14.5; cm
